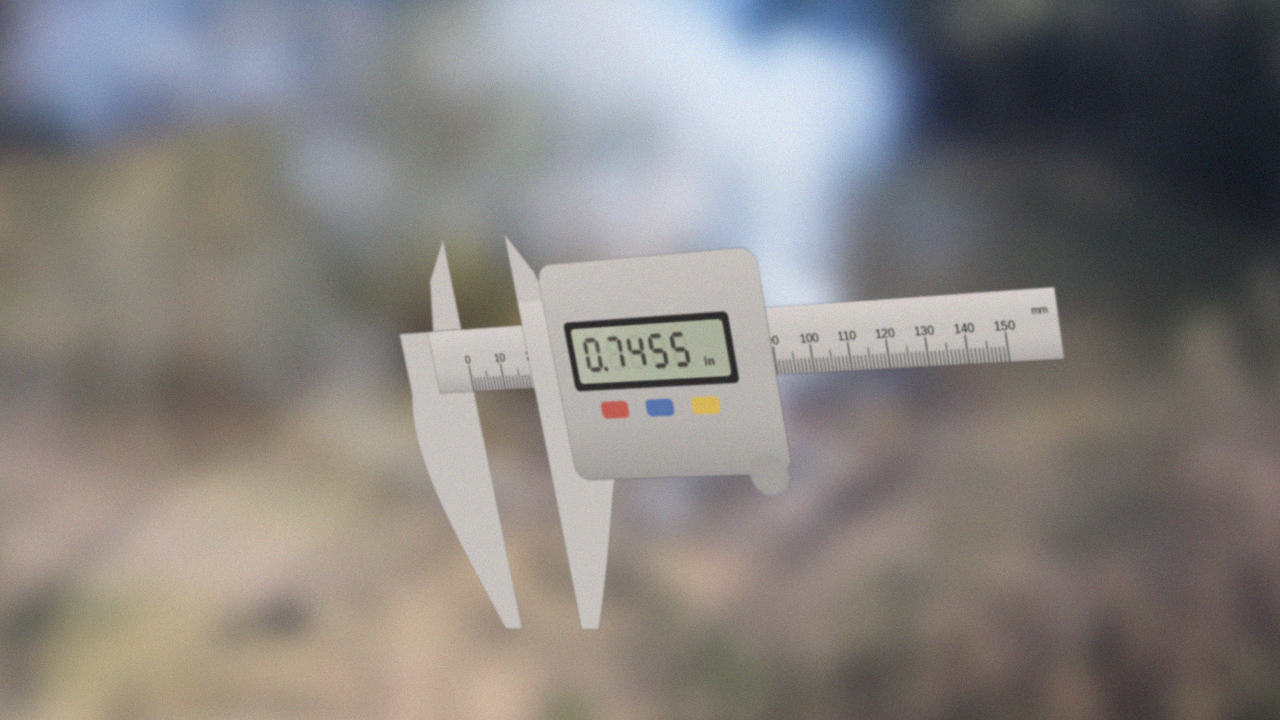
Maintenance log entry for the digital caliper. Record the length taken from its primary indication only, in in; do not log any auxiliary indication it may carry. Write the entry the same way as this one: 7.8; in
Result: 0.7455; in
